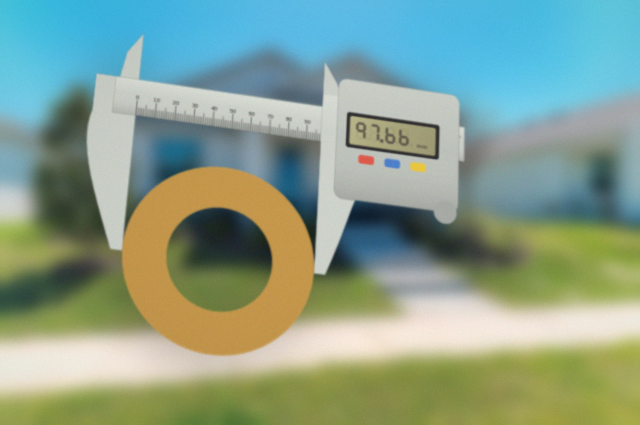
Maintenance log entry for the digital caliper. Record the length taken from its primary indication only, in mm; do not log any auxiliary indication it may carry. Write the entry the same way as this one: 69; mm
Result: 97.66; mm
